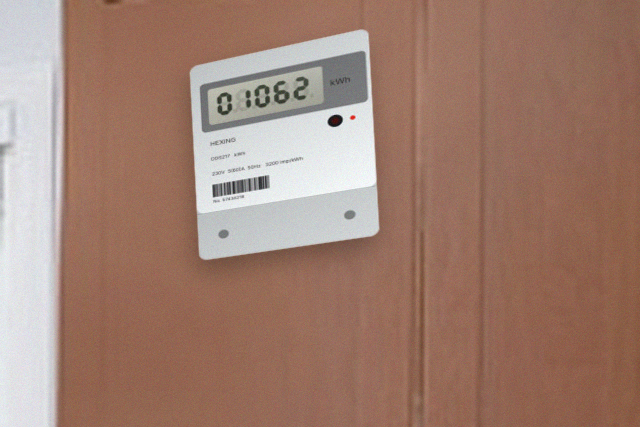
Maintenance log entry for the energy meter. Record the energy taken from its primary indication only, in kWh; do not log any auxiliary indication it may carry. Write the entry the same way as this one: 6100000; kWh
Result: 1062; kWh
